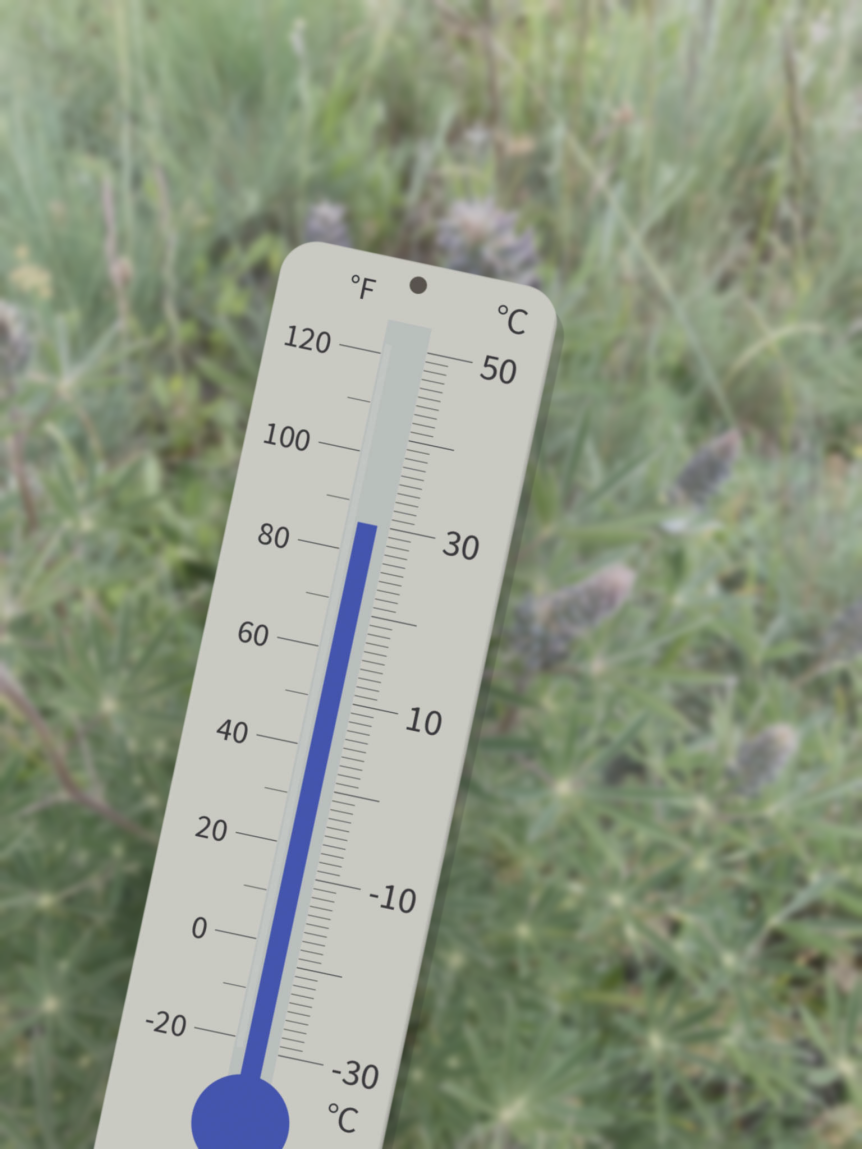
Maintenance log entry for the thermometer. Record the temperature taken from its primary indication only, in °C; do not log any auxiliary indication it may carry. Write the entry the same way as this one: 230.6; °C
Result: 30; °C
